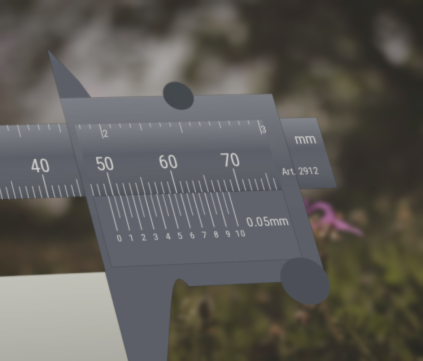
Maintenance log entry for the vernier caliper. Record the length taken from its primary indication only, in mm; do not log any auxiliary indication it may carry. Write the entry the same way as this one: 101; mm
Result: 49.2; mm
